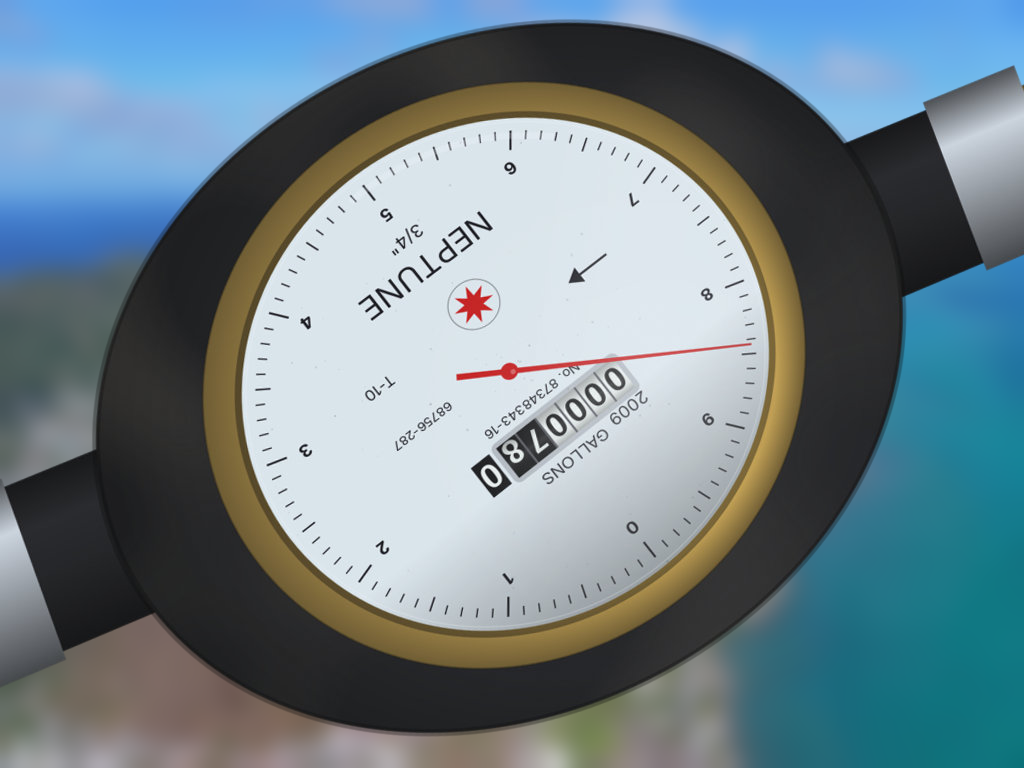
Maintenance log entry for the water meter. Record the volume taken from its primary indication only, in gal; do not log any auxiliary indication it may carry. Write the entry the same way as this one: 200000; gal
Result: 778.4; gal
